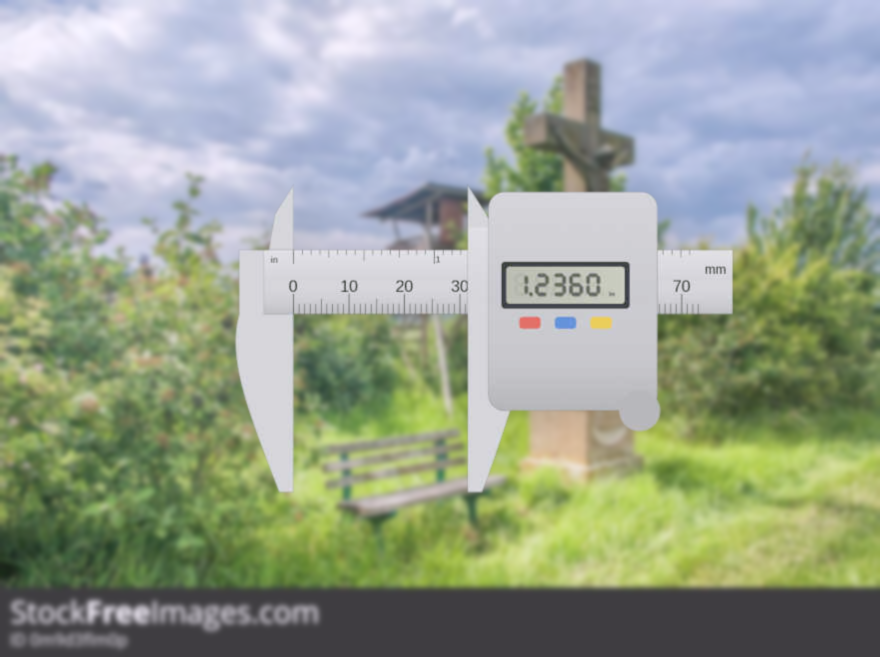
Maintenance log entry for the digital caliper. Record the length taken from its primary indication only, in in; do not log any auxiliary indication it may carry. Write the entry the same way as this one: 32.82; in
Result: 1.2360; in
